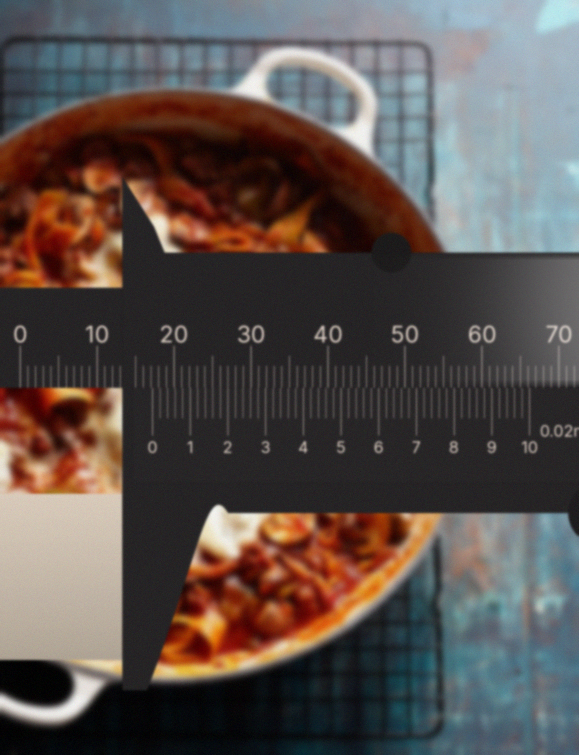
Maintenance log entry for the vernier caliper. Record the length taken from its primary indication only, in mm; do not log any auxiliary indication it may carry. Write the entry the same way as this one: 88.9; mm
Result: 17.2; mm
